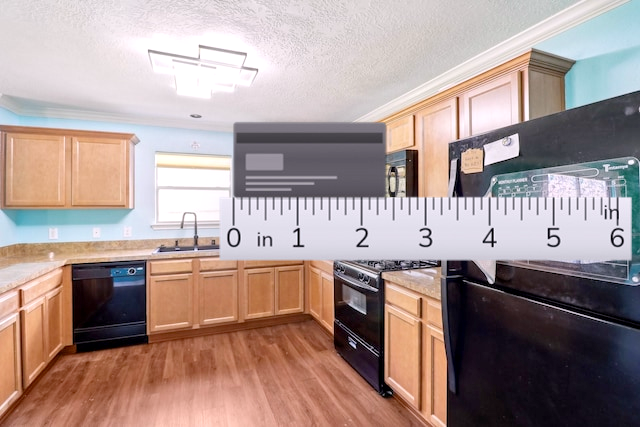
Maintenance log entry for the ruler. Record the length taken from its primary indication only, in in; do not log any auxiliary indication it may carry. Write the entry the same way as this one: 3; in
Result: 2.375; in
